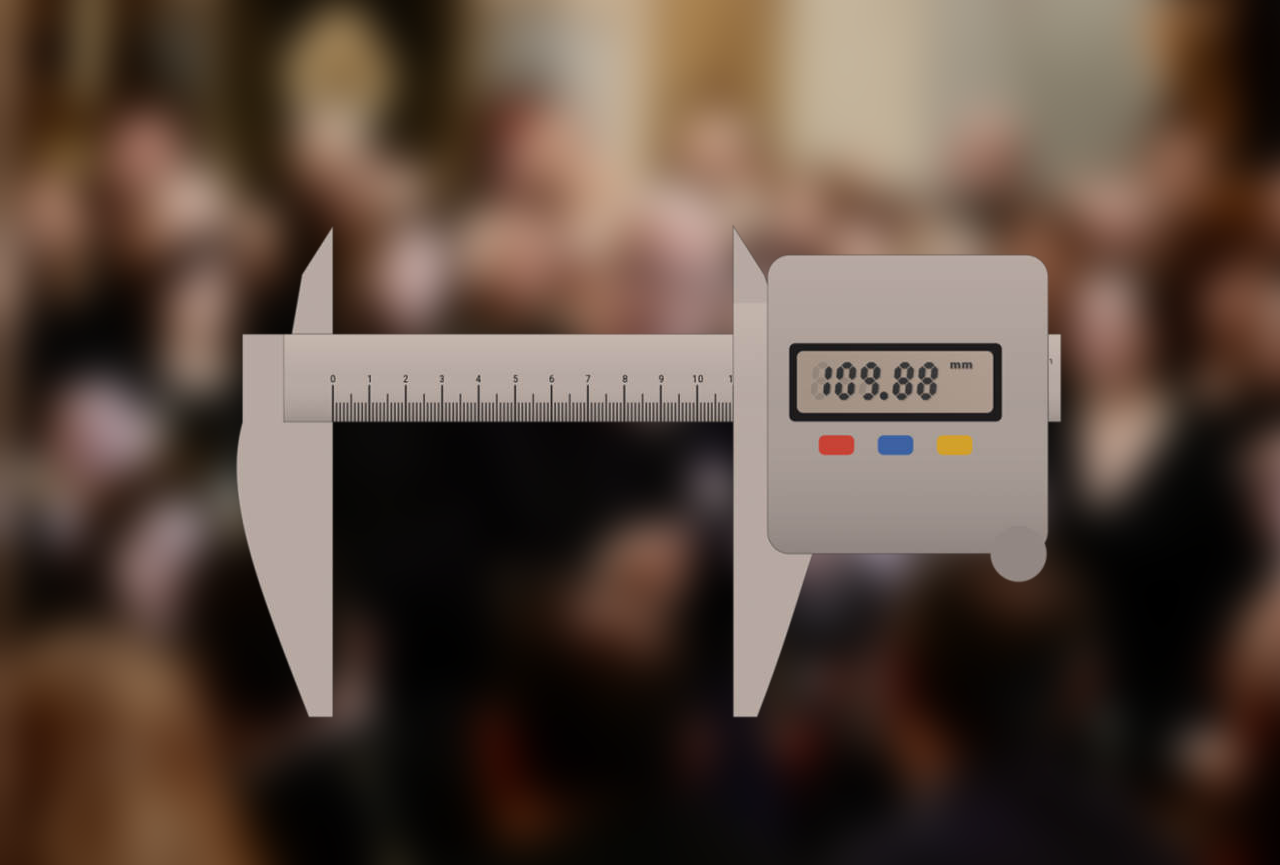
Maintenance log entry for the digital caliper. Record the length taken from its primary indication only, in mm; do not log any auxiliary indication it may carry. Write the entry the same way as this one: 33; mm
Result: 109.88; mm
